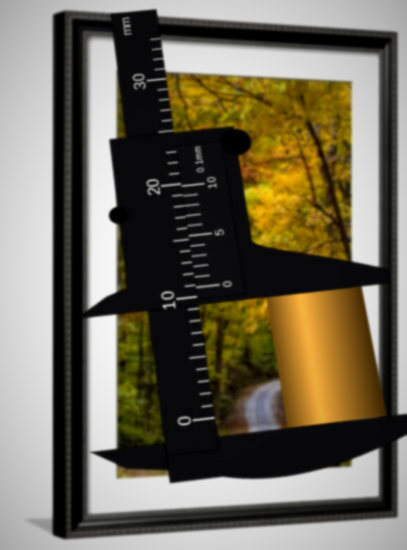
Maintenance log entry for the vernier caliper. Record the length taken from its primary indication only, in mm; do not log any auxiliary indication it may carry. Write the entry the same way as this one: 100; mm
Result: 10.8; mm
